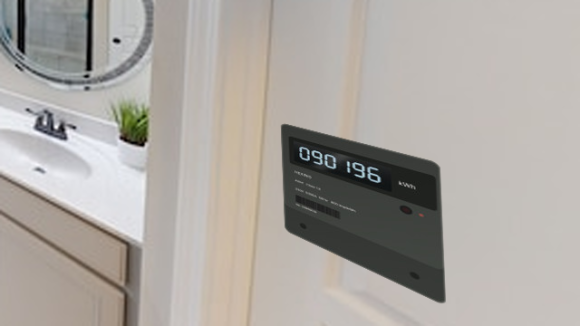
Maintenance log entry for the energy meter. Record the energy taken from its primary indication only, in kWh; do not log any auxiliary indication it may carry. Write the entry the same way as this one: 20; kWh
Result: 90196; kWh
